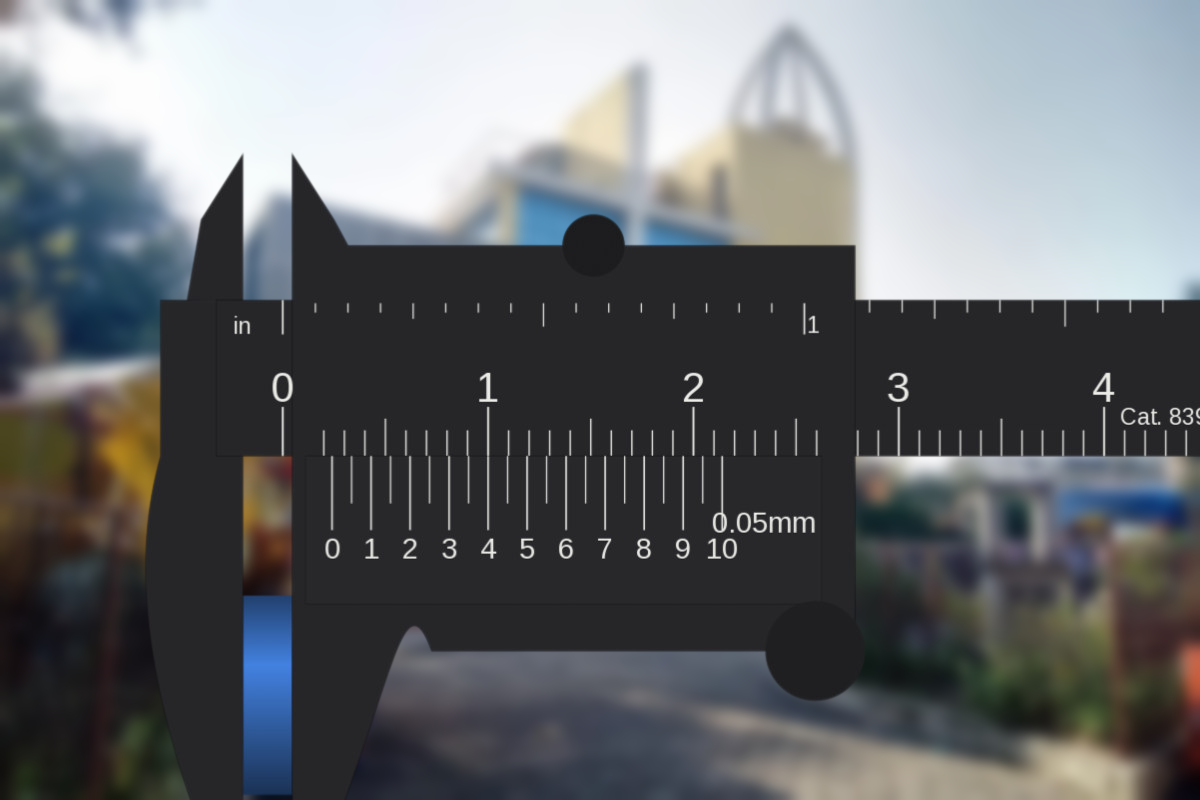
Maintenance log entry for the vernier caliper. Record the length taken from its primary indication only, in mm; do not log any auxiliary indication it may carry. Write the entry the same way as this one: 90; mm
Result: 2.4; mm
